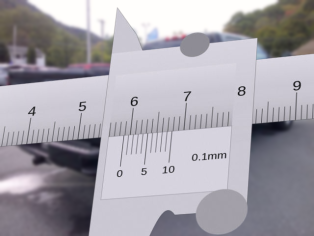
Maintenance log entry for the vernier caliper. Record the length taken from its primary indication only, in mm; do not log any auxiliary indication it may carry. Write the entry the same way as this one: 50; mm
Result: 58.8; mm
